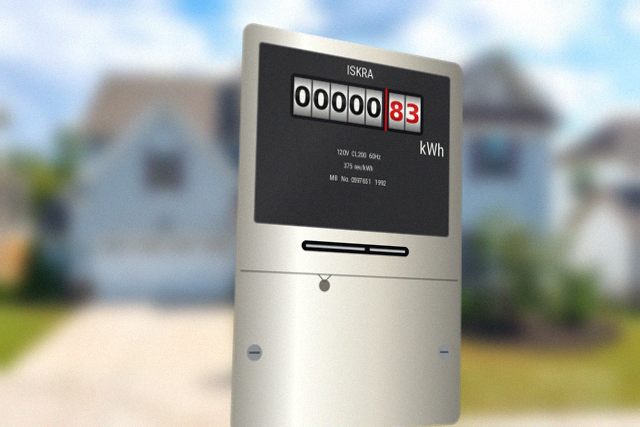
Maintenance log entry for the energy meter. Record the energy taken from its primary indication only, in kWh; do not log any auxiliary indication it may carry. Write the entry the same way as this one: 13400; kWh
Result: 0.83; kWh
